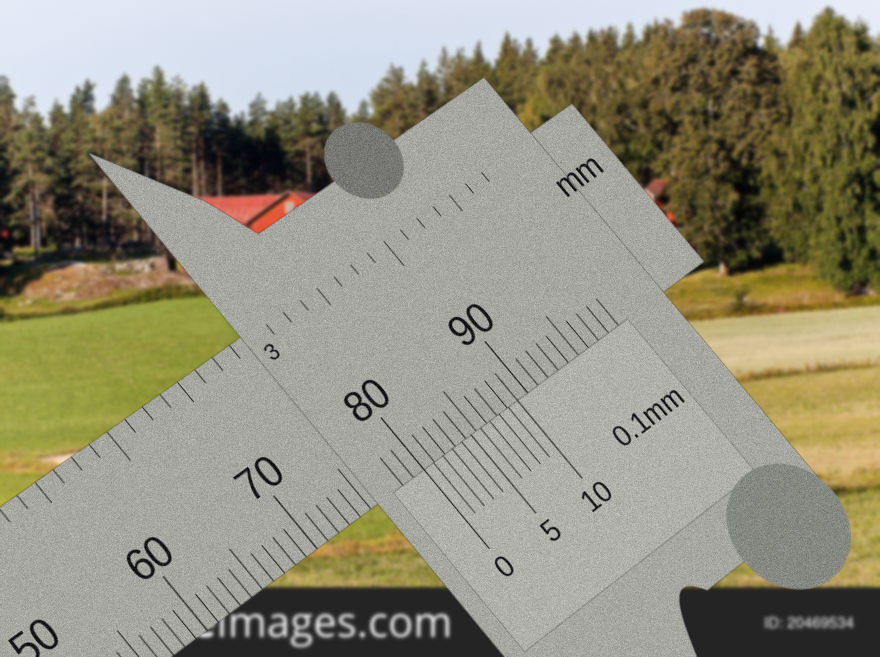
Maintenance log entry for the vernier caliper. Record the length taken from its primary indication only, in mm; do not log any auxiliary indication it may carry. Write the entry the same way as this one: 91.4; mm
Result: 80.0; mm
